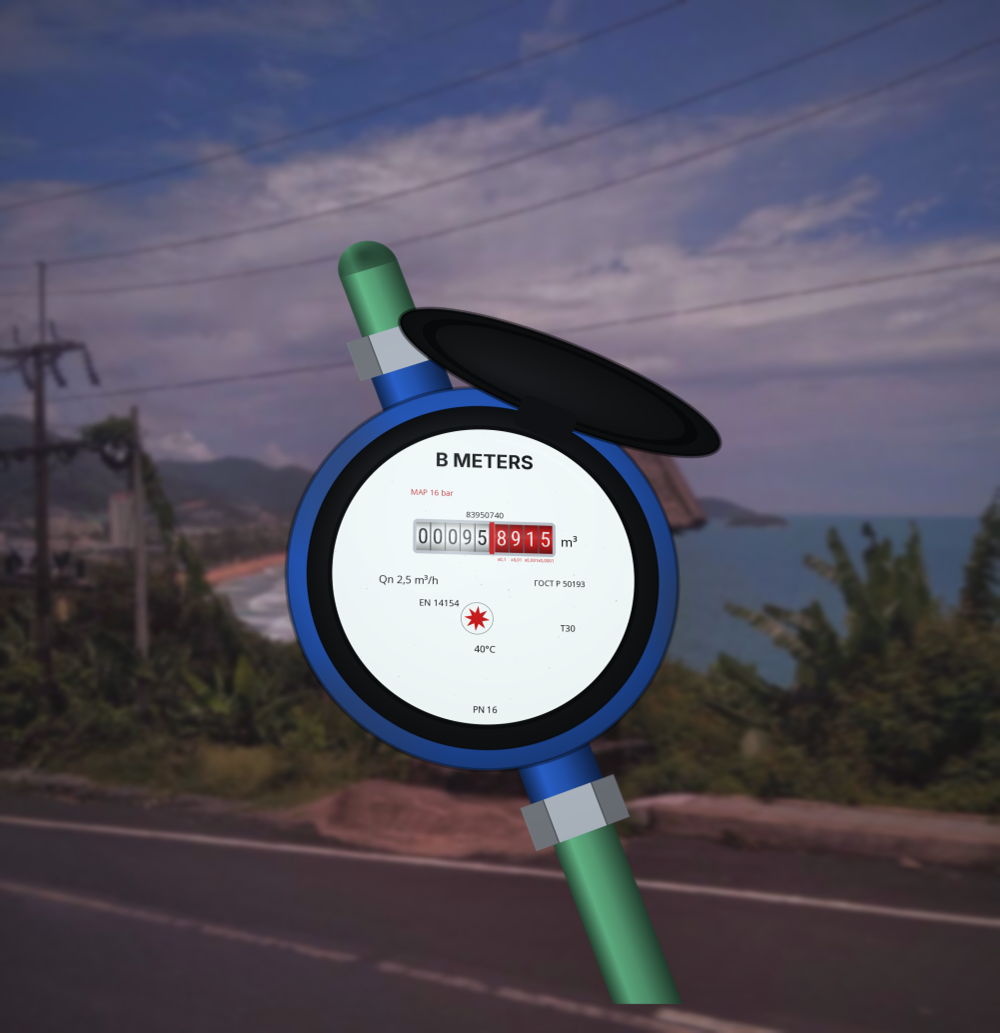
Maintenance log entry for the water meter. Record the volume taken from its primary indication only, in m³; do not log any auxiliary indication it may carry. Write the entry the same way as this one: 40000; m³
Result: 95.8915; m³
